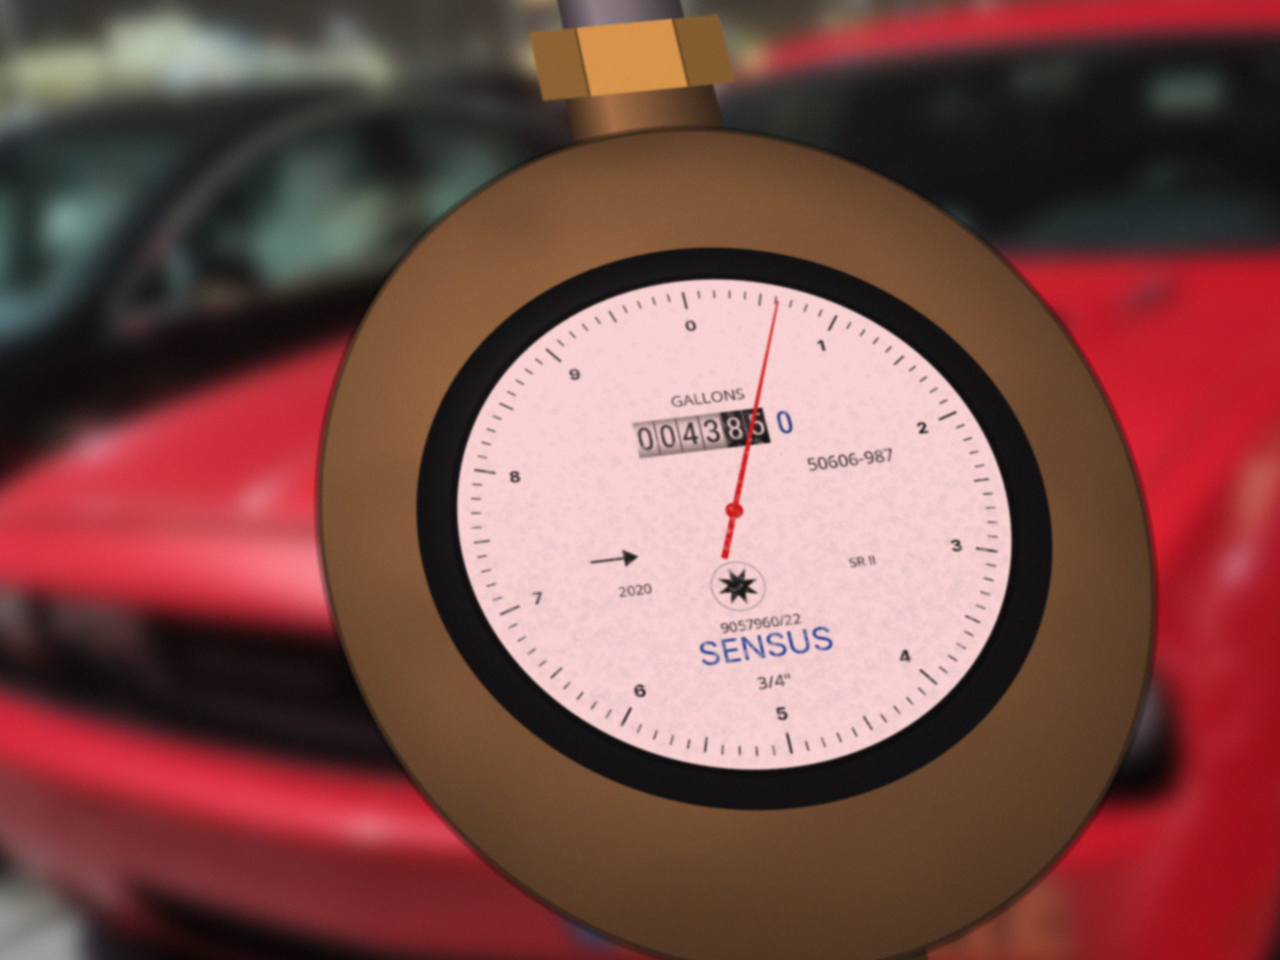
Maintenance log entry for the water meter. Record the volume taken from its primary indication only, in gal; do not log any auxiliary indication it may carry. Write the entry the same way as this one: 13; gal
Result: 43850.6; gal
